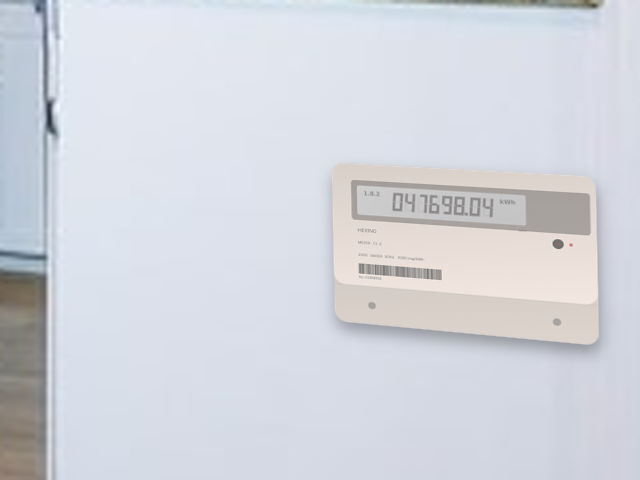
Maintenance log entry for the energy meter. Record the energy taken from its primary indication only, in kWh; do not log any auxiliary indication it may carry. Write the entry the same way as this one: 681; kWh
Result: 47698.04; kWh
